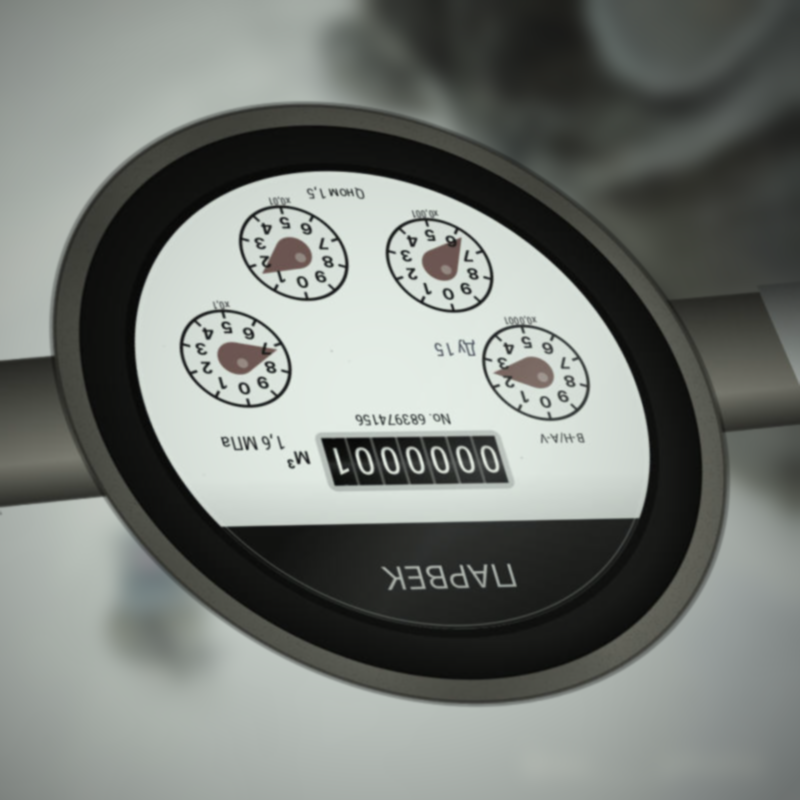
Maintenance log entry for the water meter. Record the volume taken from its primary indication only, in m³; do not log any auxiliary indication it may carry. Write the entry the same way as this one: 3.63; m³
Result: 1.7162; m³
